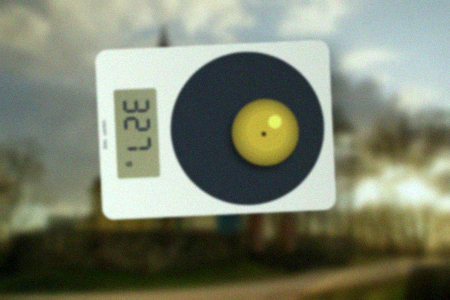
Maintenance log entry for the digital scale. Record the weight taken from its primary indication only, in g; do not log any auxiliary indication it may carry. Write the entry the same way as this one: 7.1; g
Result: 327; g
